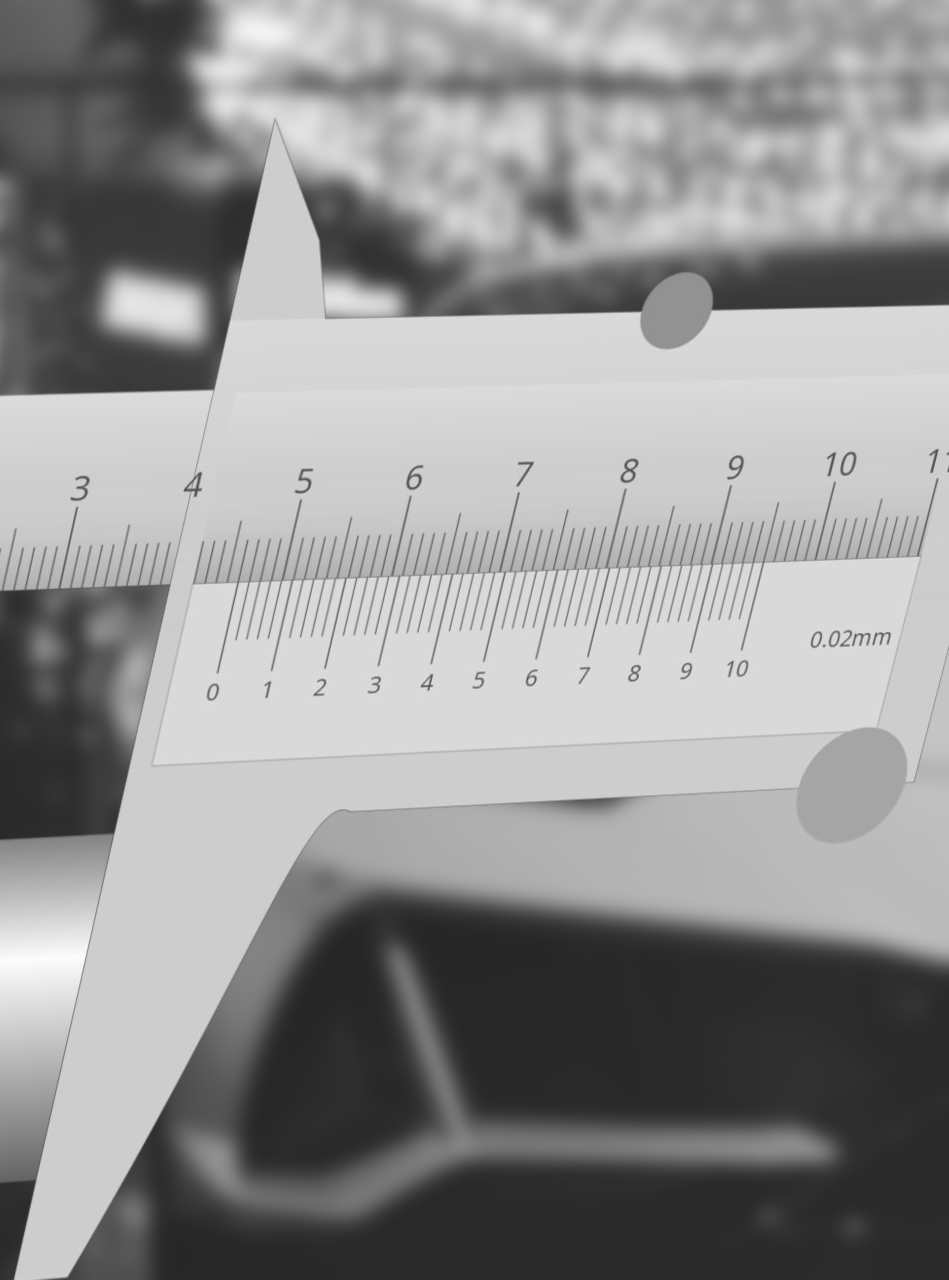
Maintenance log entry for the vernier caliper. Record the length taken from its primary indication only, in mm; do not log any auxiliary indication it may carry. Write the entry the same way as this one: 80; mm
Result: 46.0; mm
